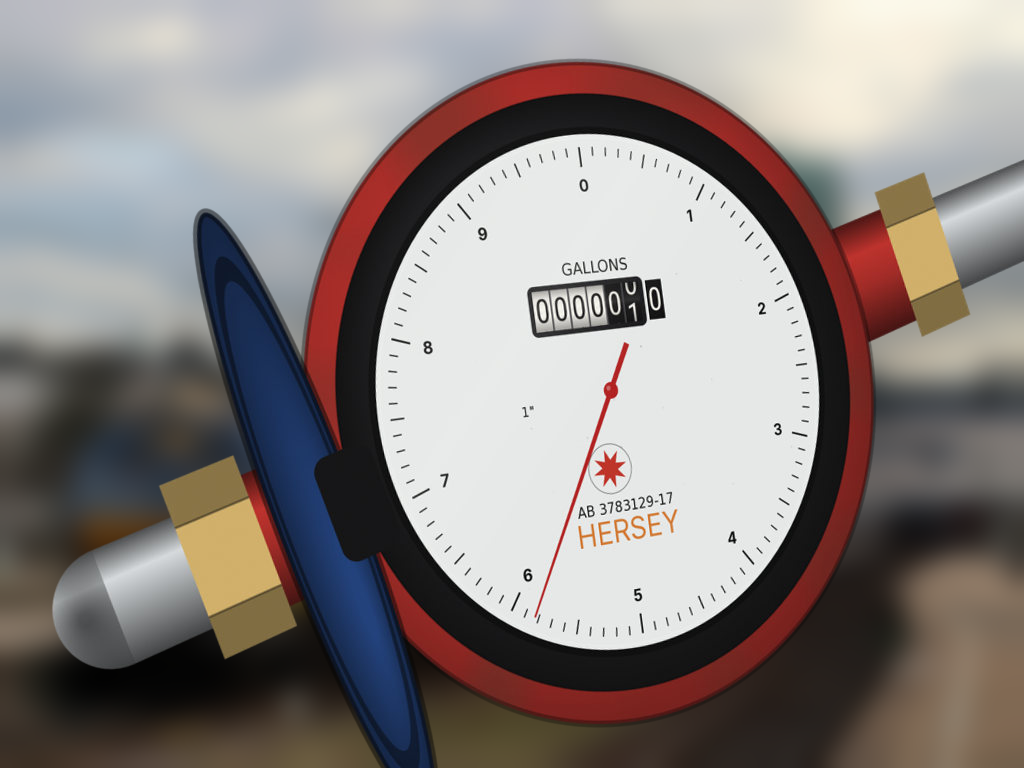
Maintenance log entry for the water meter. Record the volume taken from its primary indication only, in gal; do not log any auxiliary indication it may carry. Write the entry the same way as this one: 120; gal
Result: 5.8; gal
